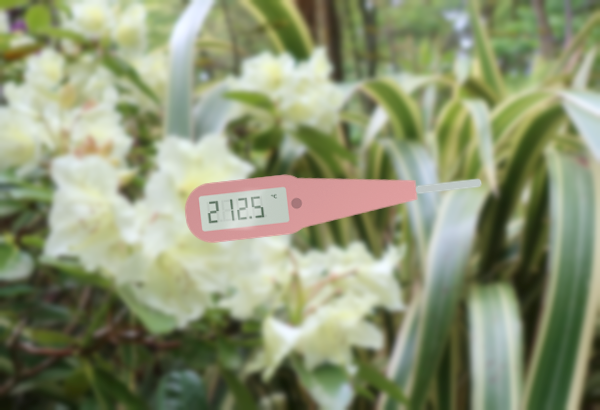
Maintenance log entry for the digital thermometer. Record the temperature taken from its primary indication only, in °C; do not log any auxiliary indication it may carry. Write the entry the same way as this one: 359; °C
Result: 212.5; °C
